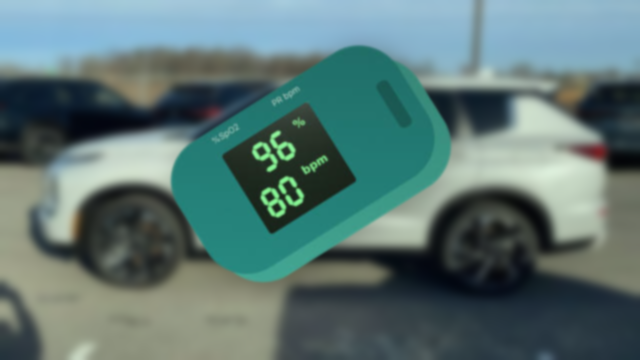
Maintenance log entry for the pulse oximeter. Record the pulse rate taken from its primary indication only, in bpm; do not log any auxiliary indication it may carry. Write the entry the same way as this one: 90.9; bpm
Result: 80; bpm
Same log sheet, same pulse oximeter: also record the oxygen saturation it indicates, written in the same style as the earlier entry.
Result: 96; %
